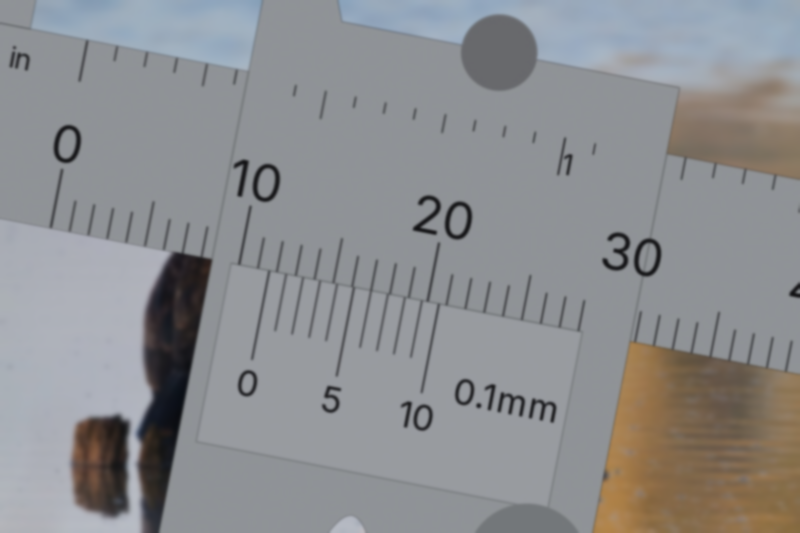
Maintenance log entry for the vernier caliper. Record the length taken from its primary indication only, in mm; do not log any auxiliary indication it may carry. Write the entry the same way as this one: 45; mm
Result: 11.6; mm
